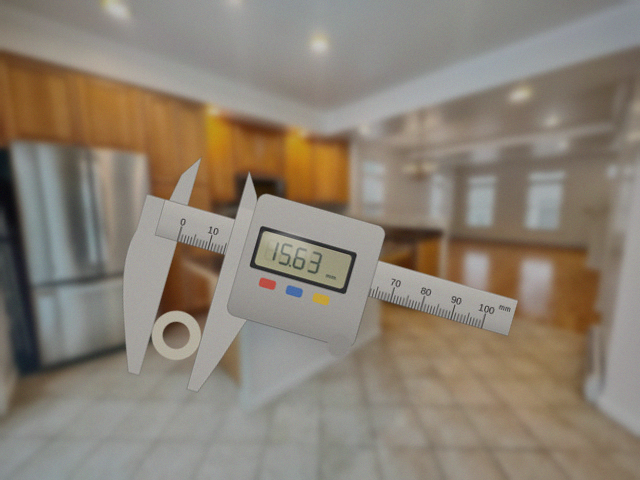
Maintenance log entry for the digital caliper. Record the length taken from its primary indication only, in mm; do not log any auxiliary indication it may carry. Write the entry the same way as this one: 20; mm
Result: 15.63; mm
